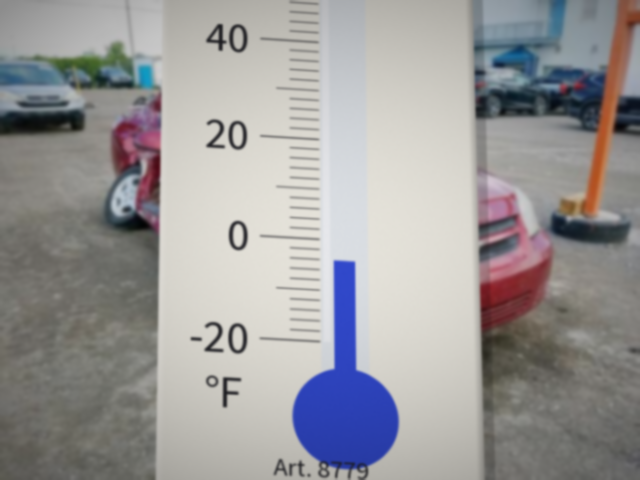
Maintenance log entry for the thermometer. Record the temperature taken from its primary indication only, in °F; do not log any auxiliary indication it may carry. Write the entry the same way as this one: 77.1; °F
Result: -4; °F
